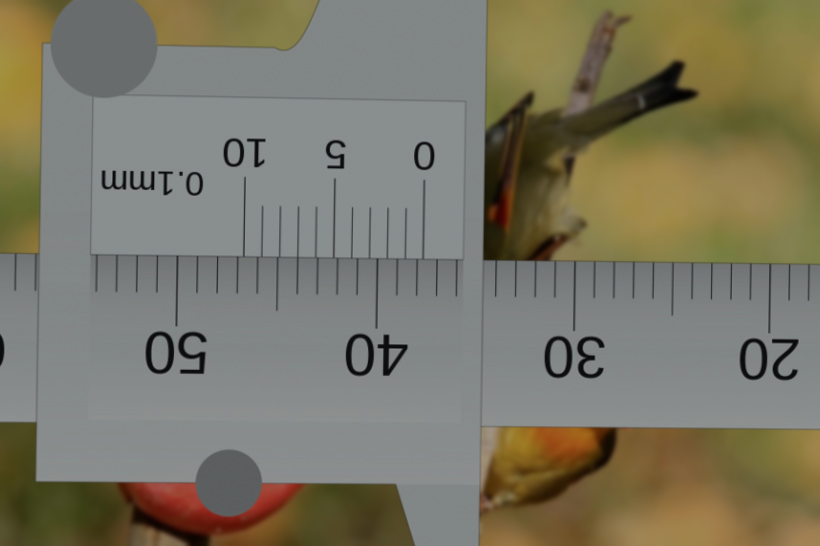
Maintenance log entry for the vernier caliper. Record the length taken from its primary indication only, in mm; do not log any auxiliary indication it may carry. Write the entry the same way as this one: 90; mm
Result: 37.7; mm
